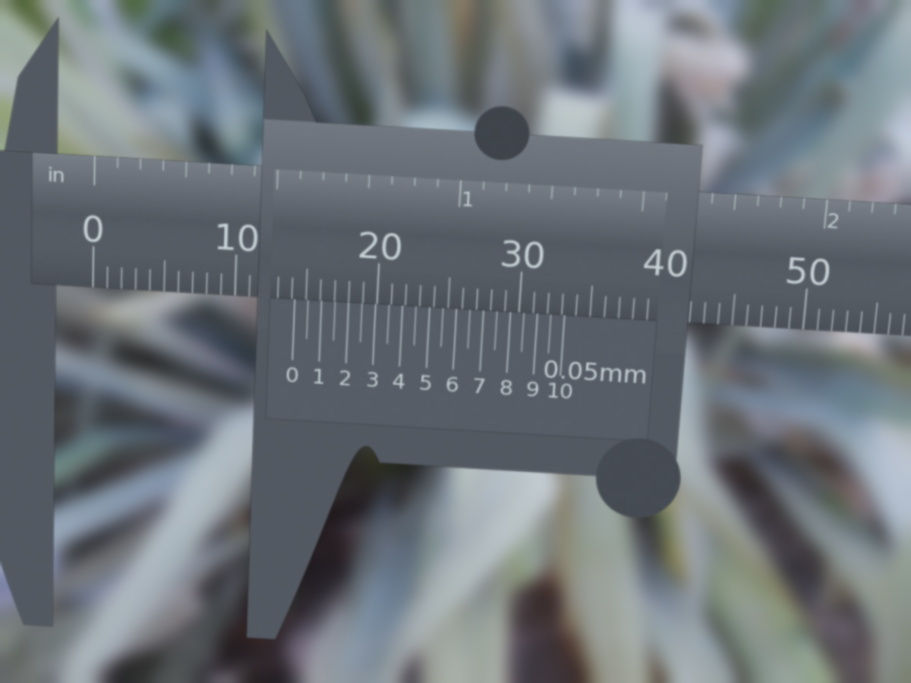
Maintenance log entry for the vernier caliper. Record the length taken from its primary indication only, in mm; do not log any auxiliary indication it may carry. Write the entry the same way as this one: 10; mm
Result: 14.2; mm
